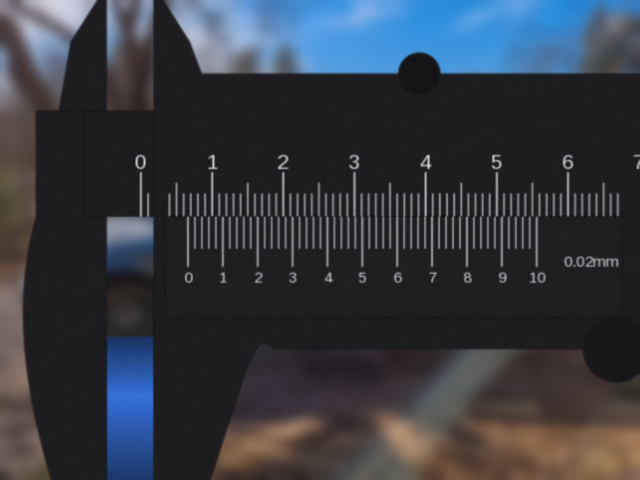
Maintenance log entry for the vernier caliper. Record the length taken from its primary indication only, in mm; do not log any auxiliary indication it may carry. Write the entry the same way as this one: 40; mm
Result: 6.6; mm
